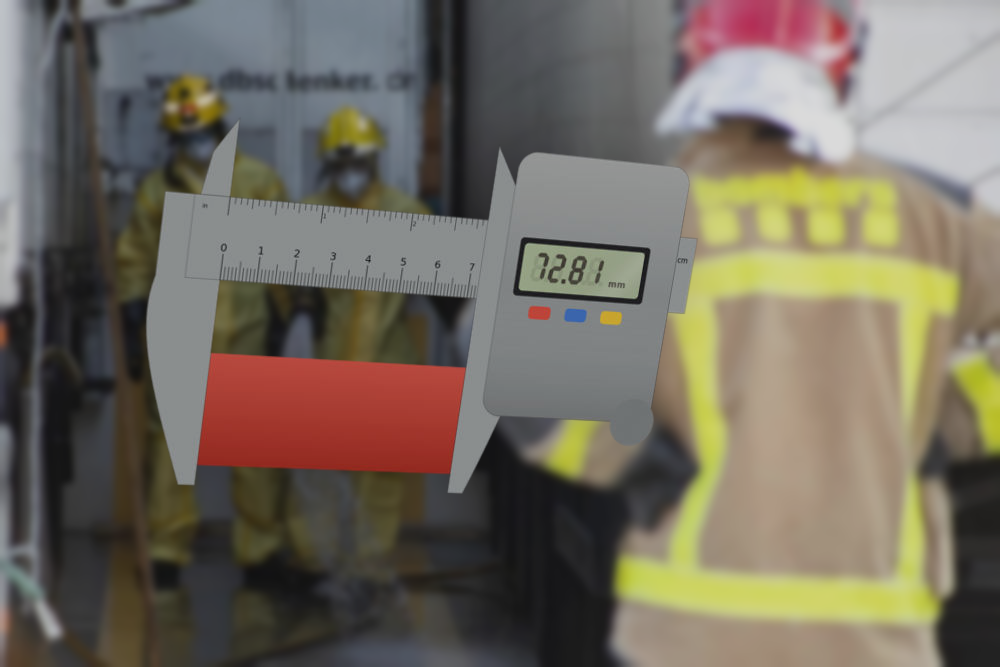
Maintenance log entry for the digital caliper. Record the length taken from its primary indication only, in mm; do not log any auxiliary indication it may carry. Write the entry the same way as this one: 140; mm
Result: 72.81; mm
